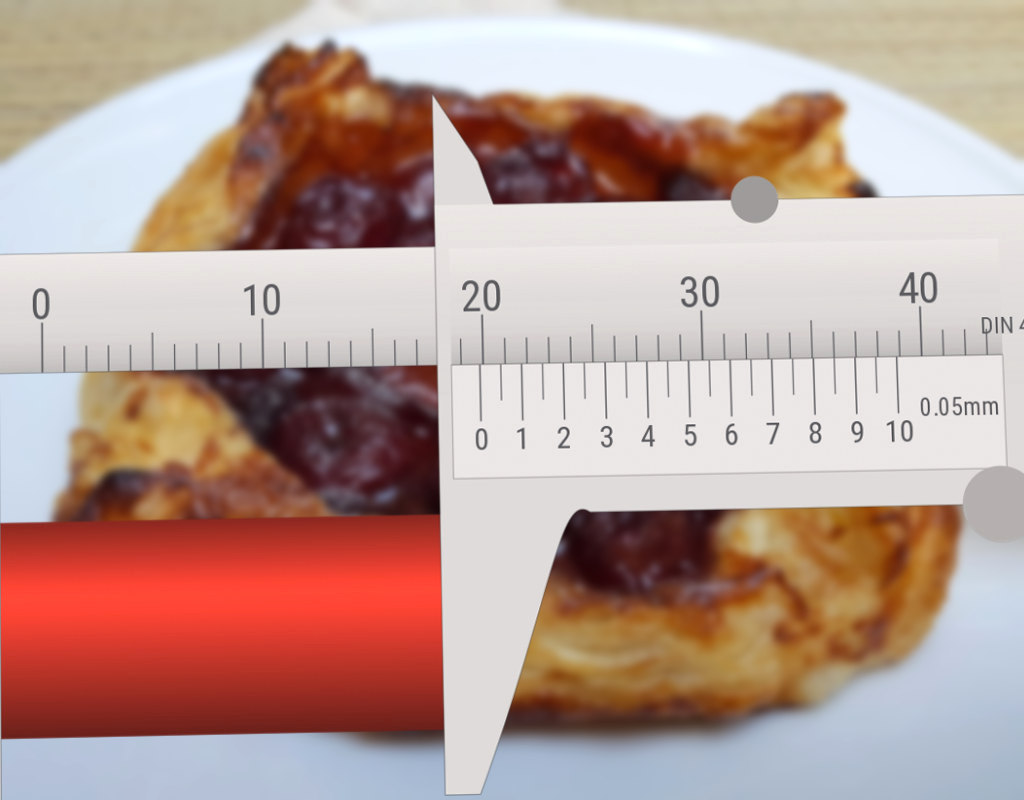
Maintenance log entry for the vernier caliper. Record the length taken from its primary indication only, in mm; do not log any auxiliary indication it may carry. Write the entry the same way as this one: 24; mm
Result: 19.85; mm
